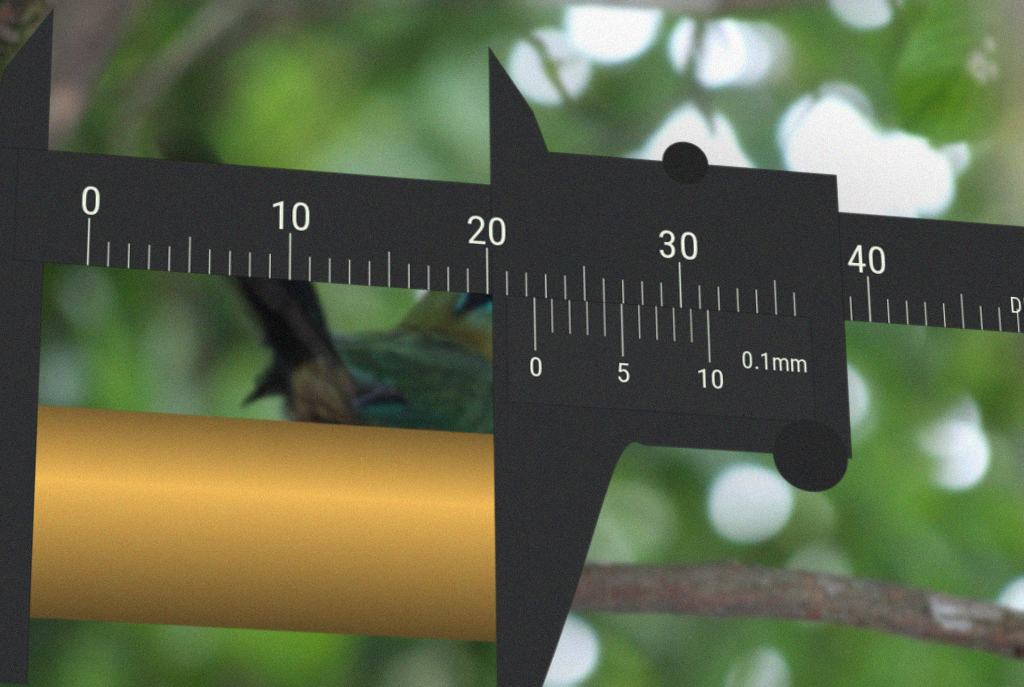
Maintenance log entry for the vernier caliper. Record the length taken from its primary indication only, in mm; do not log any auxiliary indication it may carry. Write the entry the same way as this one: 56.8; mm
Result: 22.4; mm
